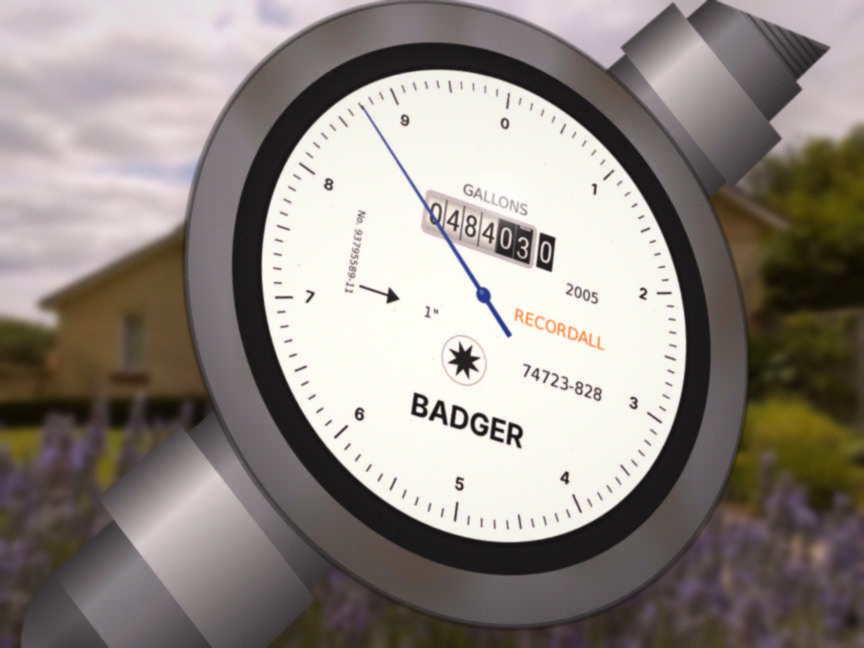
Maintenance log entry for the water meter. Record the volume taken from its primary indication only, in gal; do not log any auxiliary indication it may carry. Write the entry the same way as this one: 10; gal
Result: 484028.7; gal
